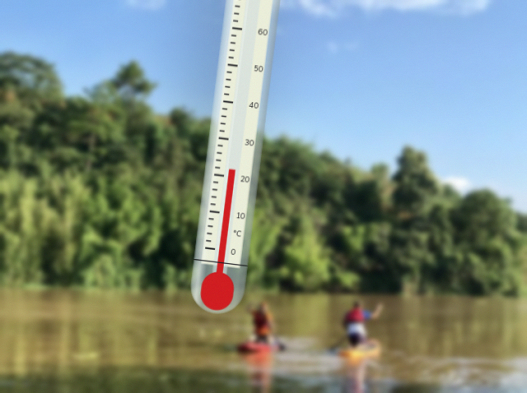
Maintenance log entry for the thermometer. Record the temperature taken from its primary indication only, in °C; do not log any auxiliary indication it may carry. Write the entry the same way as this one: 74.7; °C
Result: 22; °C
